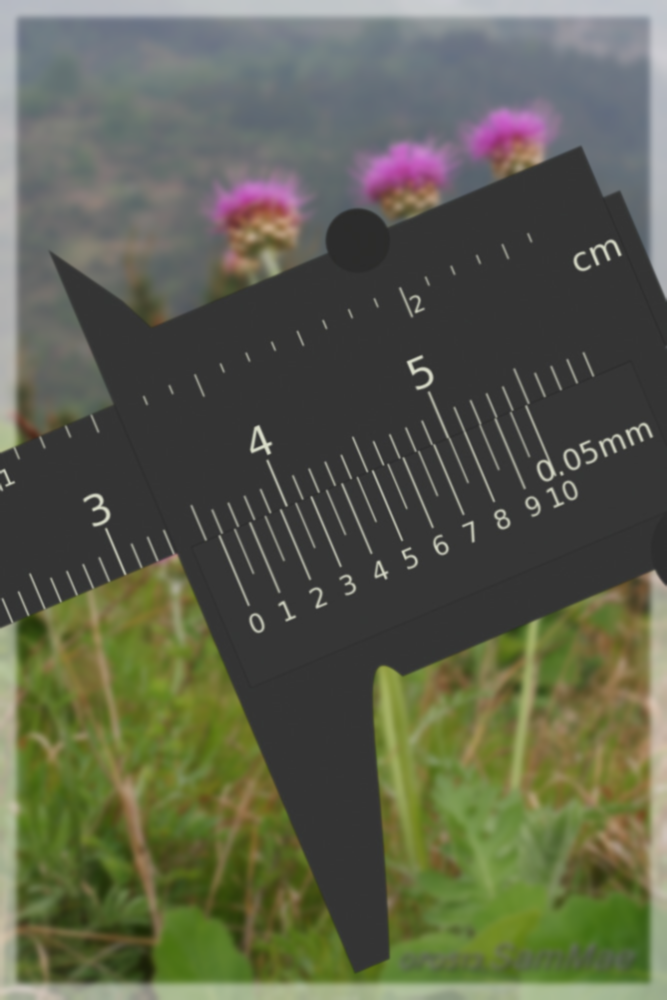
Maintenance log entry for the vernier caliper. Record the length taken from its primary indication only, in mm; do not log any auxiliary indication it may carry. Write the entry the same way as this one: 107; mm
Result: 35.8; mm
